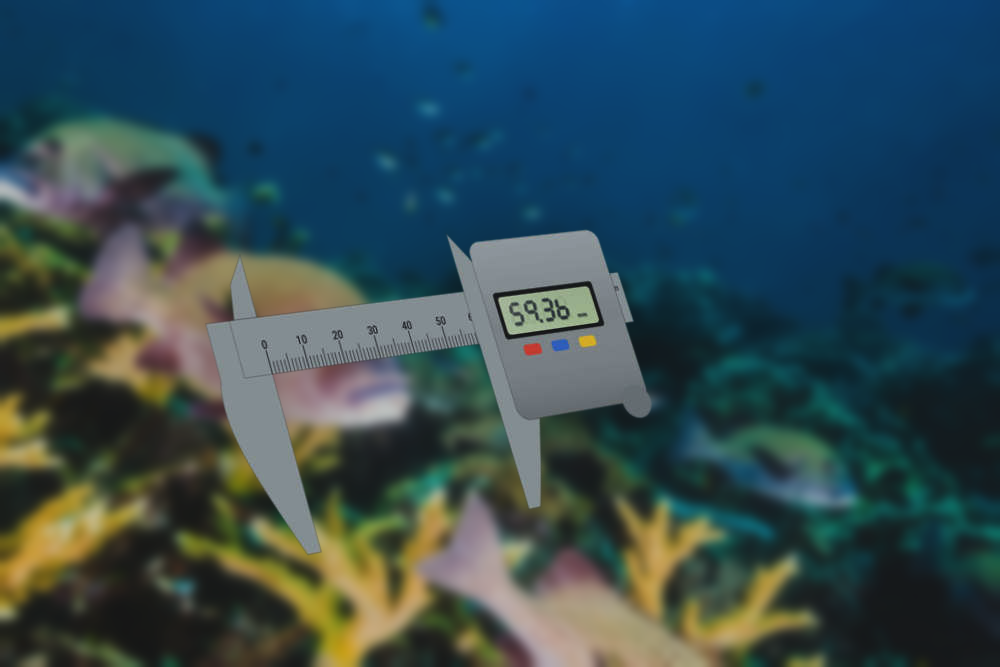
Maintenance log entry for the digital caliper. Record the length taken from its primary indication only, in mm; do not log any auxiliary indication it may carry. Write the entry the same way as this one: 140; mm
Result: 59.36; mm
